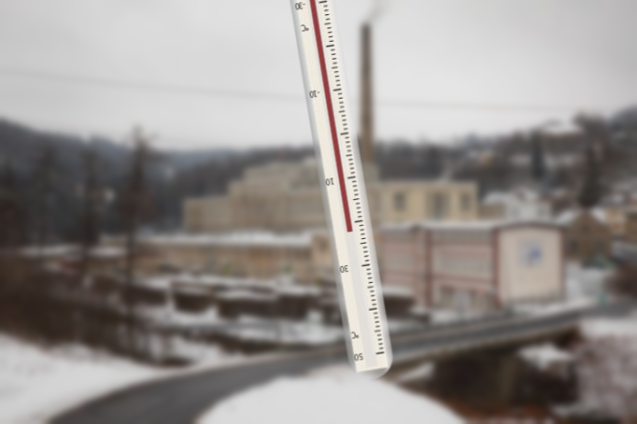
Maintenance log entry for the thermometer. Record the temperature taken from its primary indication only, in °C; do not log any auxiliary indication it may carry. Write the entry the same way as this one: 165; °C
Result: 22; °C
